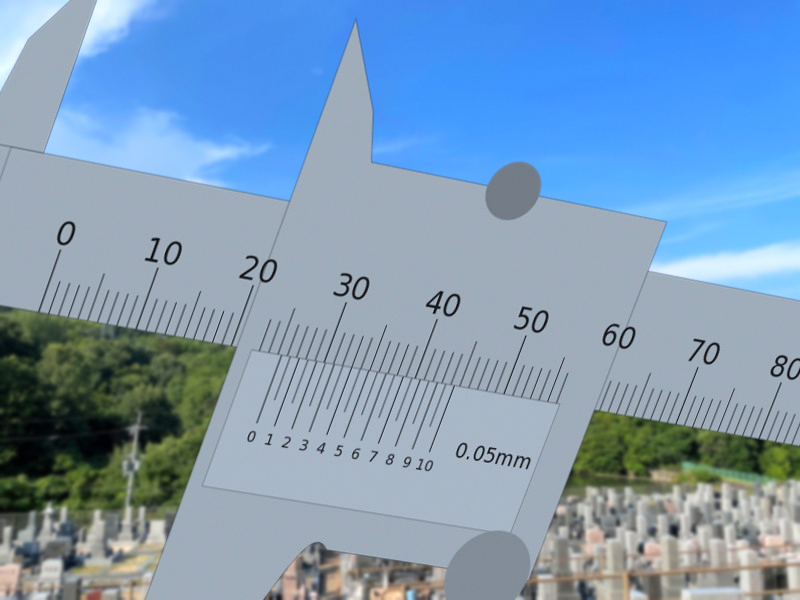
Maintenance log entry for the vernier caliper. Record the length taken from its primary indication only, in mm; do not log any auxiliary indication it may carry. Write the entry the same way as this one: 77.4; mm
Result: 25.4; mm
